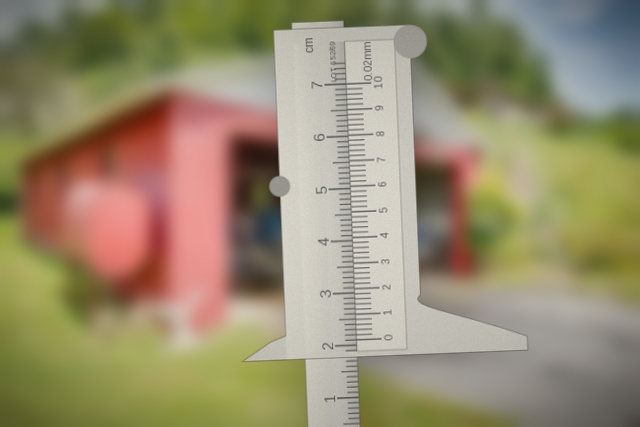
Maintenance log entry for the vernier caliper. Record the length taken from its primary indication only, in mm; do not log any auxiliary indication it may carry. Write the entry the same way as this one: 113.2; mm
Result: 21.0; mm
